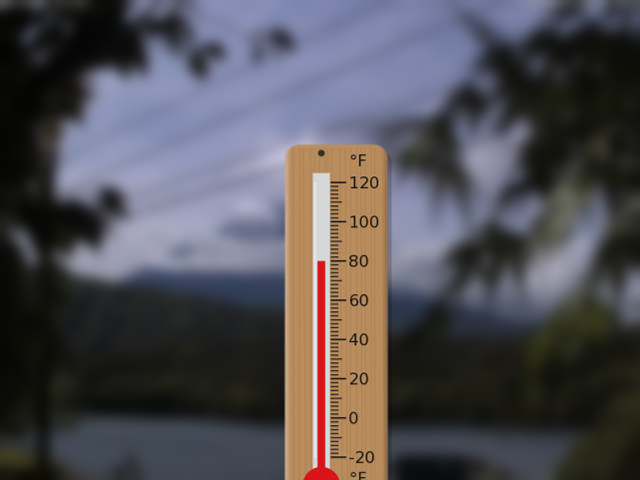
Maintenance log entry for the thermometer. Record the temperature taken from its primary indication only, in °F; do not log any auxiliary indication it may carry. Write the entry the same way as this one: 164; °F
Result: 80; °F
